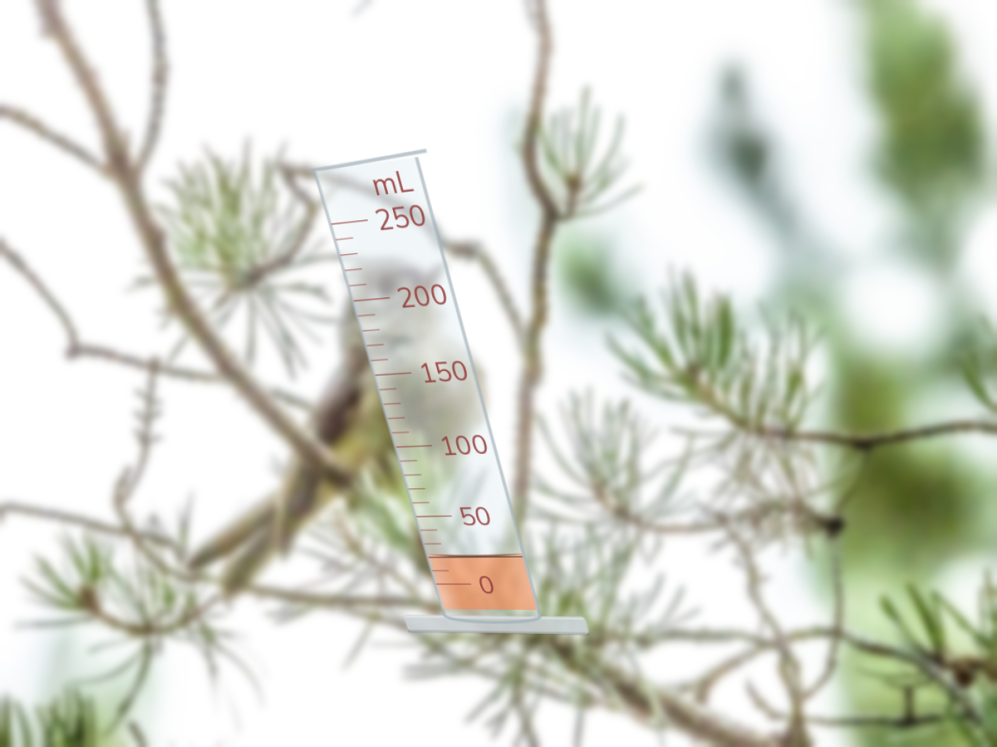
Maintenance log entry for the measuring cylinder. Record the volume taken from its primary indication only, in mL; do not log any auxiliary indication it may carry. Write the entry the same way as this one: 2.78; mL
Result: 20; mL
